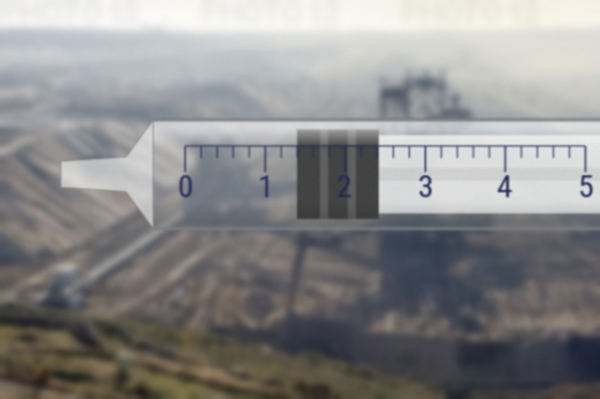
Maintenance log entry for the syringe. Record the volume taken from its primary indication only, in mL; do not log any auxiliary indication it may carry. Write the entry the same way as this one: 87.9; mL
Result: 1.4; mL
